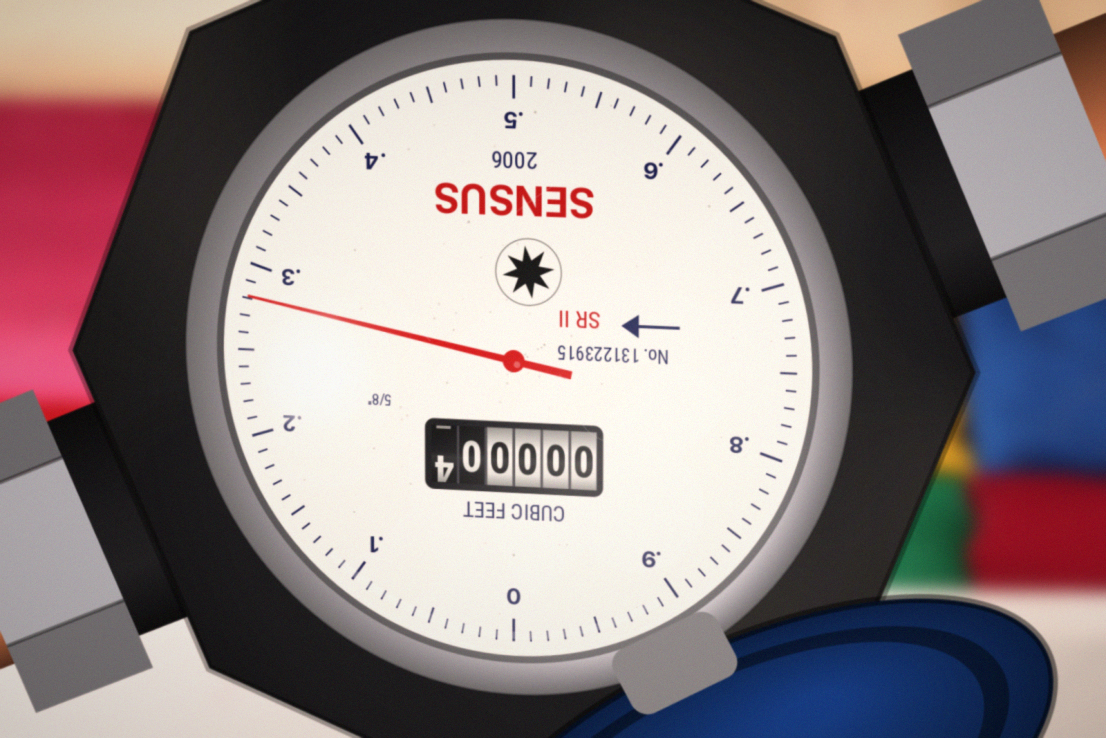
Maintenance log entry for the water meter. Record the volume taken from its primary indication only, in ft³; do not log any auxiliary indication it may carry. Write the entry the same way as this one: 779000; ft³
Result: 4.28; ft³
